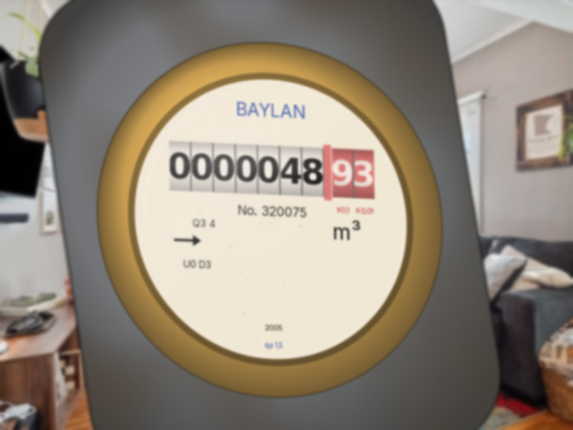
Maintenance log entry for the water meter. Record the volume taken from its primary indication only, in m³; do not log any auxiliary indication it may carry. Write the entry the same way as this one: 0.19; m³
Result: 48.93; m³
